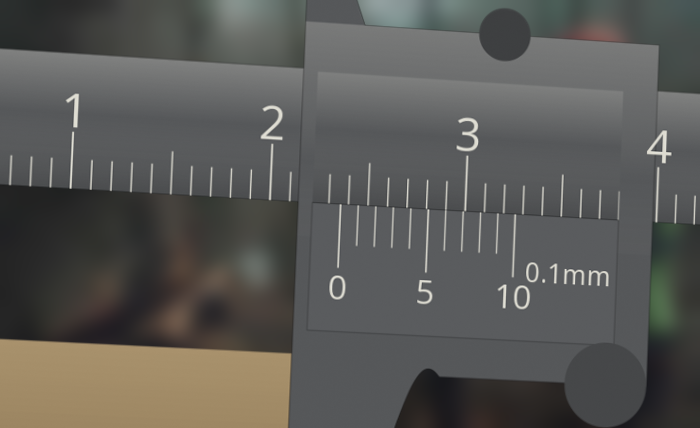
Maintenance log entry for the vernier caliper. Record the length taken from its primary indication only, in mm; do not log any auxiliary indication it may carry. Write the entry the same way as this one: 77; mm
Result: 23.6; mm
